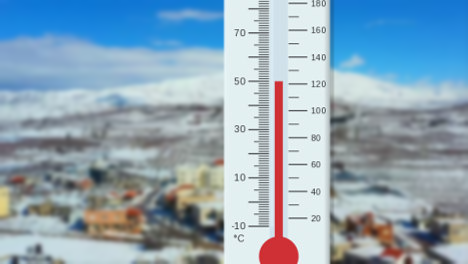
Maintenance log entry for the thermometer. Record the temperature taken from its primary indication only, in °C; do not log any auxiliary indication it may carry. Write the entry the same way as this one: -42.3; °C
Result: 50; °C
